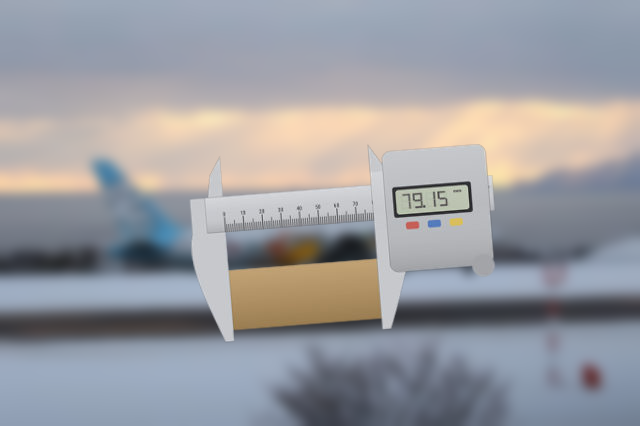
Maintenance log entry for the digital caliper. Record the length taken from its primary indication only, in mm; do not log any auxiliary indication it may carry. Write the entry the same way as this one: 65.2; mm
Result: 79.15; mm
